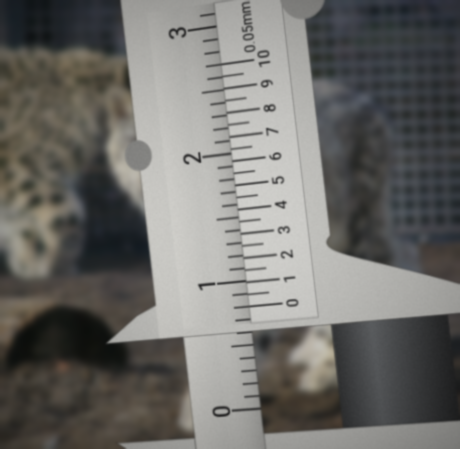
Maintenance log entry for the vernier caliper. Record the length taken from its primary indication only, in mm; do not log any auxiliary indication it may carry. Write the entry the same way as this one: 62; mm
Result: 8.0; mm
